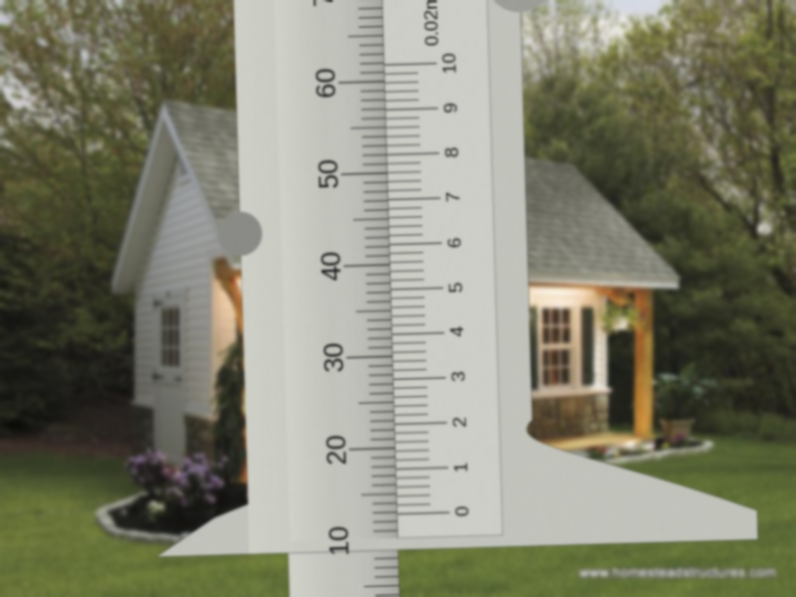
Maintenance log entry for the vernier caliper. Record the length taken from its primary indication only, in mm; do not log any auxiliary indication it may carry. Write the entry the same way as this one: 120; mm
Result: 12.8; mm
